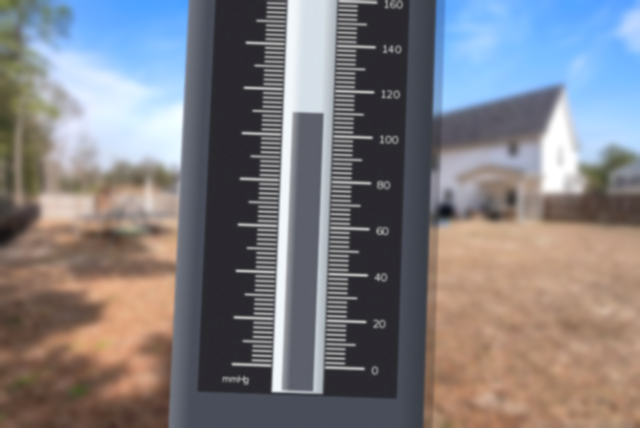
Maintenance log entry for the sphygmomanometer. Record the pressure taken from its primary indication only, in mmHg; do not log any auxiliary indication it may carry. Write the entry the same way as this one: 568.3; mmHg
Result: 110; mmHg
